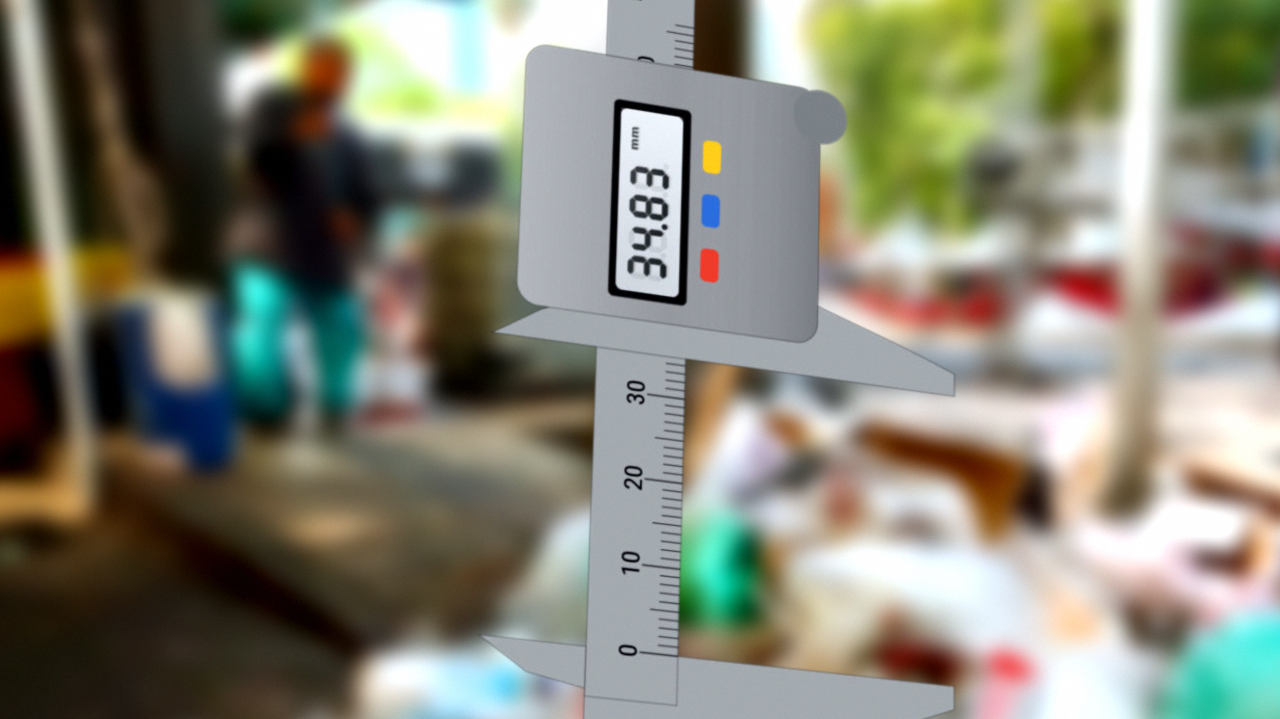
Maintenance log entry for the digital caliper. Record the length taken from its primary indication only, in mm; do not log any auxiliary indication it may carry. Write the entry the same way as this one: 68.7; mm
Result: 34.83; mm
